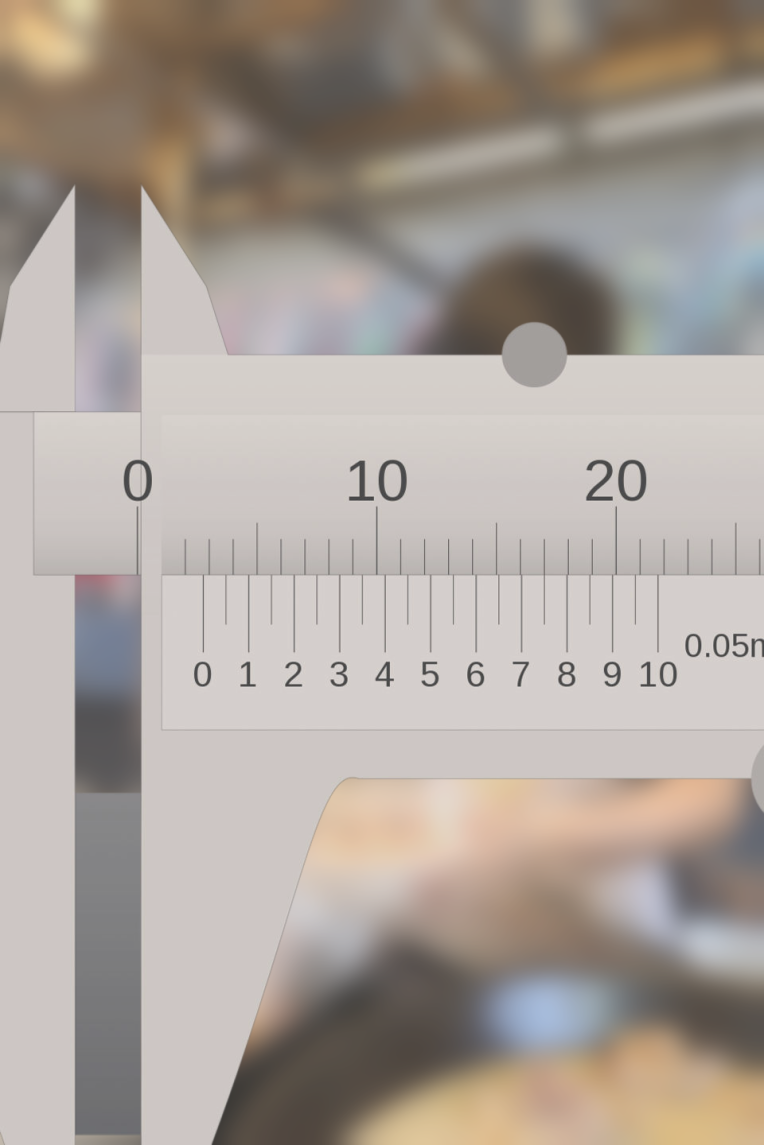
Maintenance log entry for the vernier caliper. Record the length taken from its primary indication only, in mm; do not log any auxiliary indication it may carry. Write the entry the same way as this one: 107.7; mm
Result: 2.75; mm
